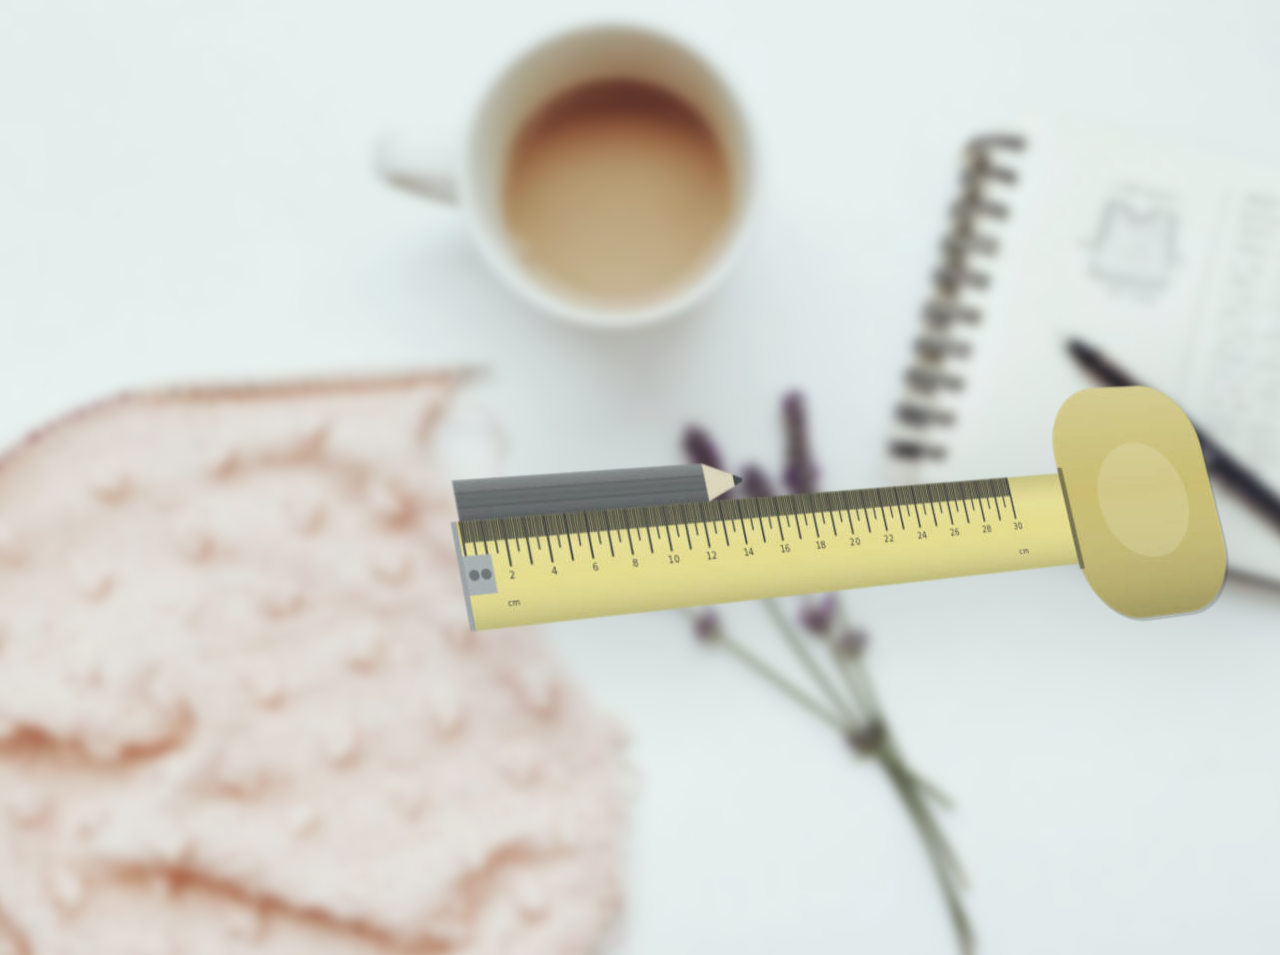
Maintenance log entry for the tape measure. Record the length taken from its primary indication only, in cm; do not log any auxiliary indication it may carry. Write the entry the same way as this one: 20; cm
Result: 14.5; cm
